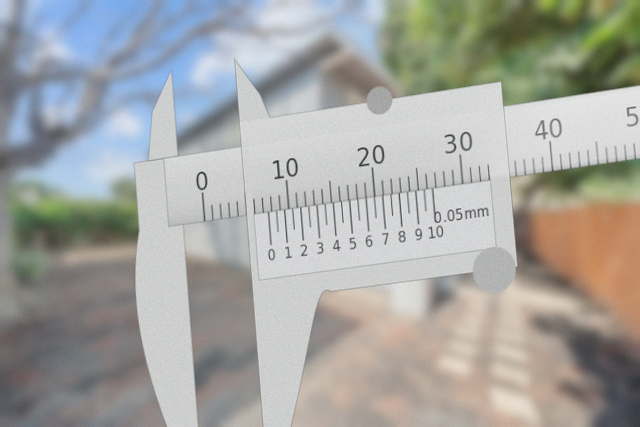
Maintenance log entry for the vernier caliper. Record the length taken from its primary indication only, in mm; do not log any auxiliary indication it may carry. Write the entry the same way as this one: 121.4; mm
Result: 7.6; mm
